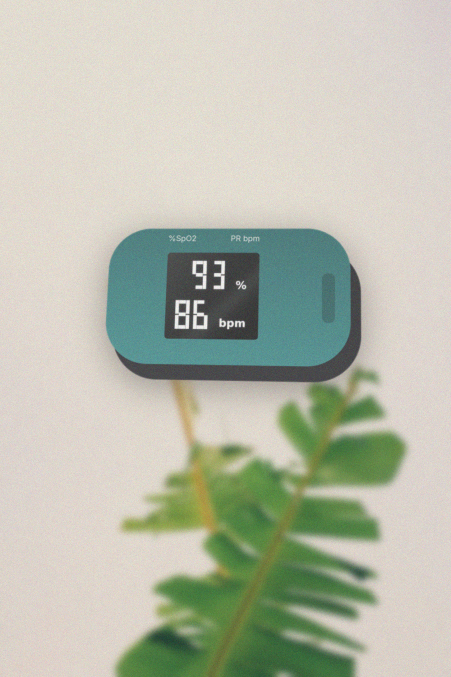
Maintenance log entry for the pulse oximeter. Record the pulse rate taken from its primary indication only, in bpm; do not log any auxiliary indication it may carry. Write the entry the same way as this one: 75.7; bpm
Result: 86; bpm
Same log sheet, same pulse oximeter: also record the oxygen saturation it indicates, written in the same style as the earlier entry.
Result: 93; %
